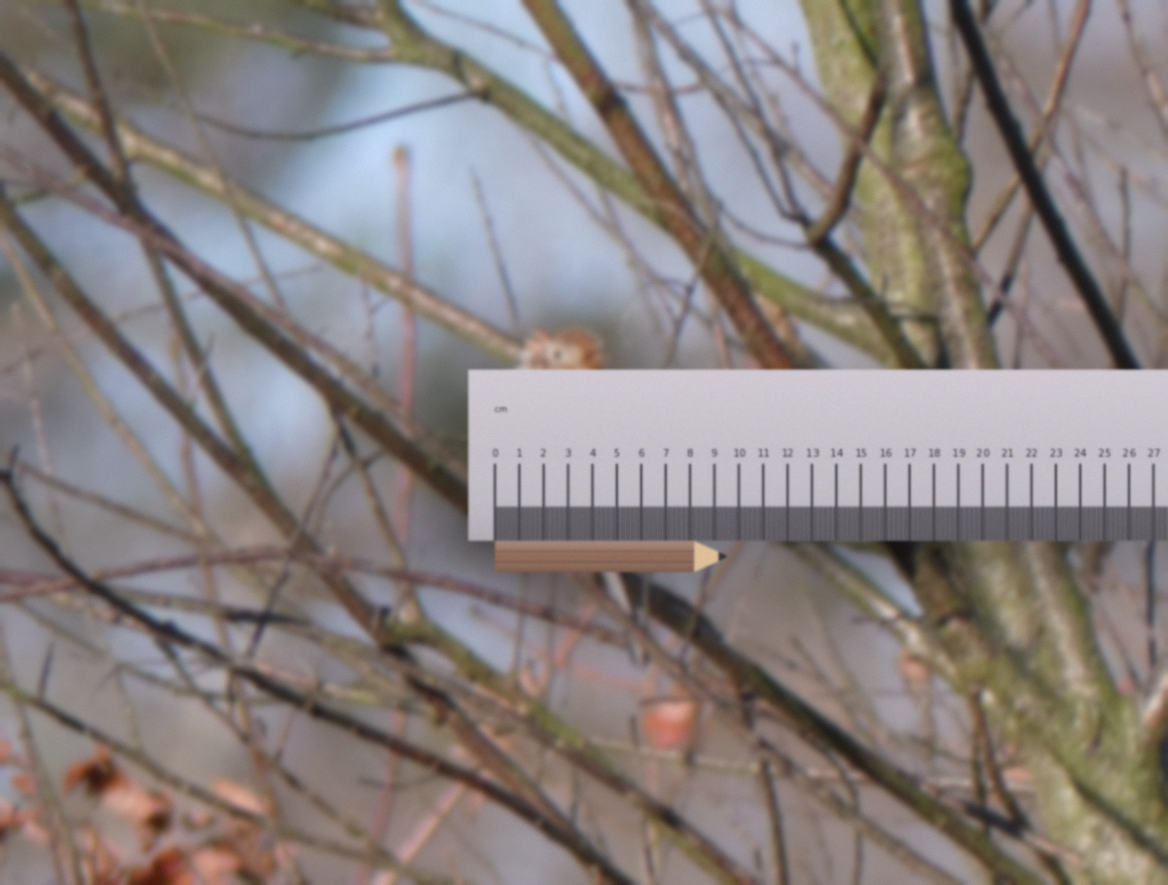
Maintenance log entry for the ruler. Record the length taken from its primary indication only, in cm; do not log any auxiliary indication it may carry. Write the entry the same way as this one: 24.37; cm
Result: 9.5; cm
